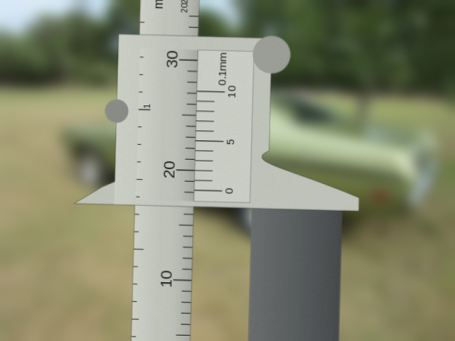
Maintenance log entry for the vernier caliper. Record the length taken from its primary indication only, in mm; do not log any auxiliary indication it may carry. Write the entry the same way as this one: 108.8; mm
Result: 18.2; mm
